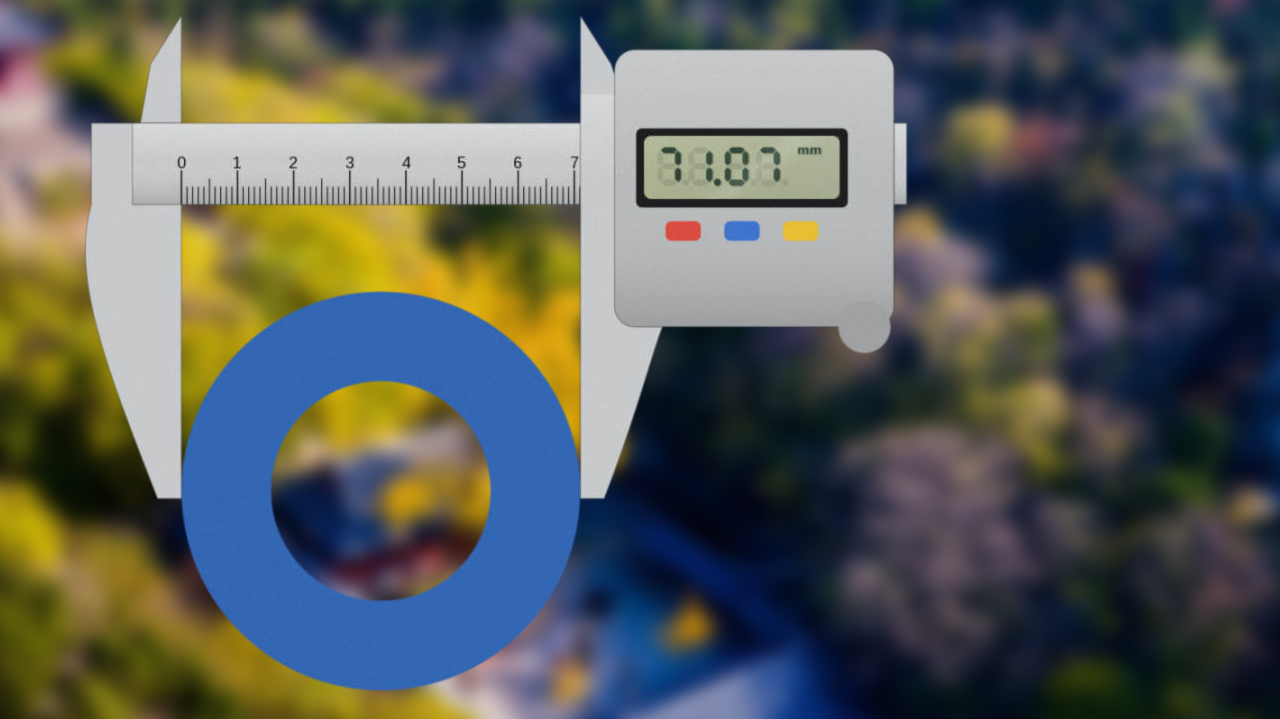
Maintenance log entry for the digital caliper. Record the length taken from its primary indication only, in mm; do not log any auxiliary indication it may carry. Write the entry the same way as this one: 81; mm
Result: 71.07; mm
